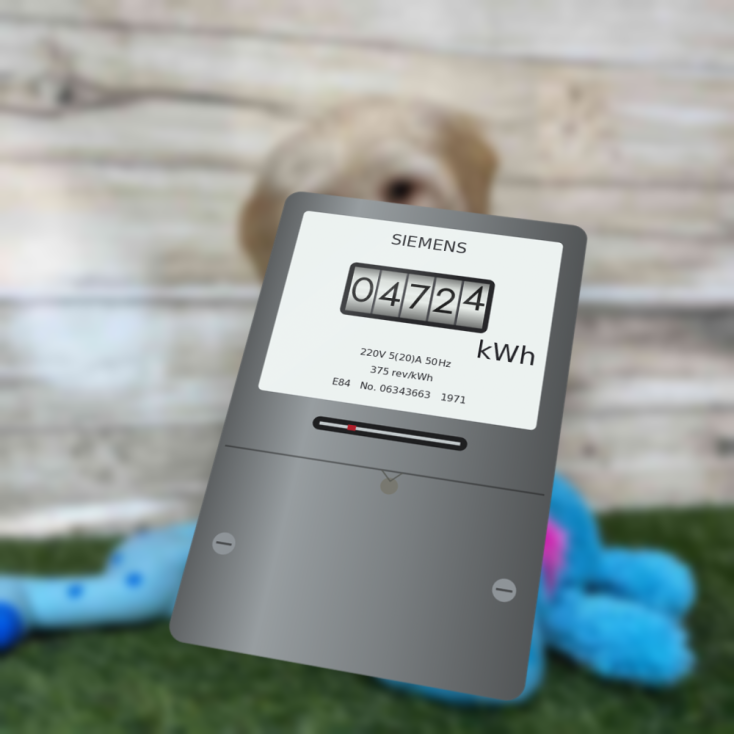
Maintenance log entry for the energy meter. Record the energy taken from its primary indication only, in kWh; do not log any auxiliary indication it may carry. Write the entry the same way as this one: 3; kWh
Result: 4724; kWh
